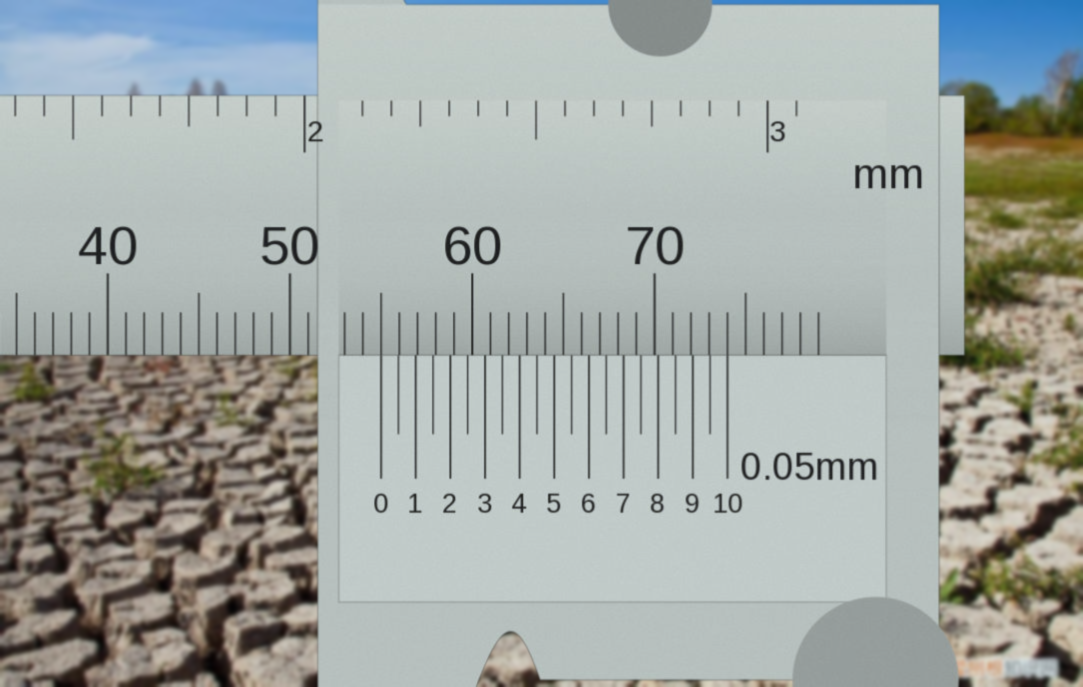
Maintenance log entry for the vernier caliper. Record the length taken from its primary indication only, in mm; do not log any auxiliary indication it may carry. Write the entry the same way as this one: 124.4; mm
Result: 55.0; mm
